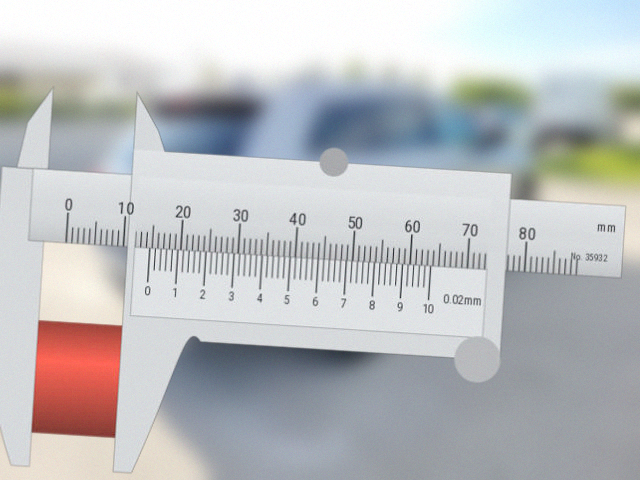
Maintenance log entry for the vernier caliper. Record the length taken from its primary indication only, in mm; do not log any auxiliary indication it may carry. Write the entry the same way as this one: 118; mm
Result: 14.6; mm
